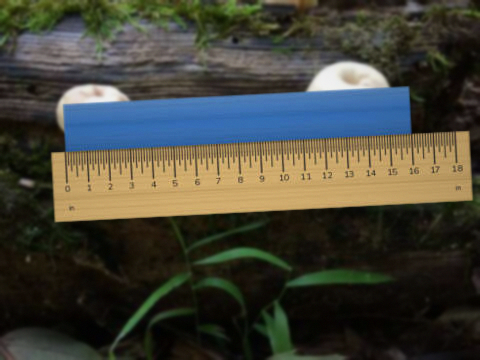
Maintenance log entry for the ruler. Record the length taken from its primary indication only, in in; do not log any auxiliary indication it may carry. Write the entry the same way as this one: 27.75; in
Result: 16; in
